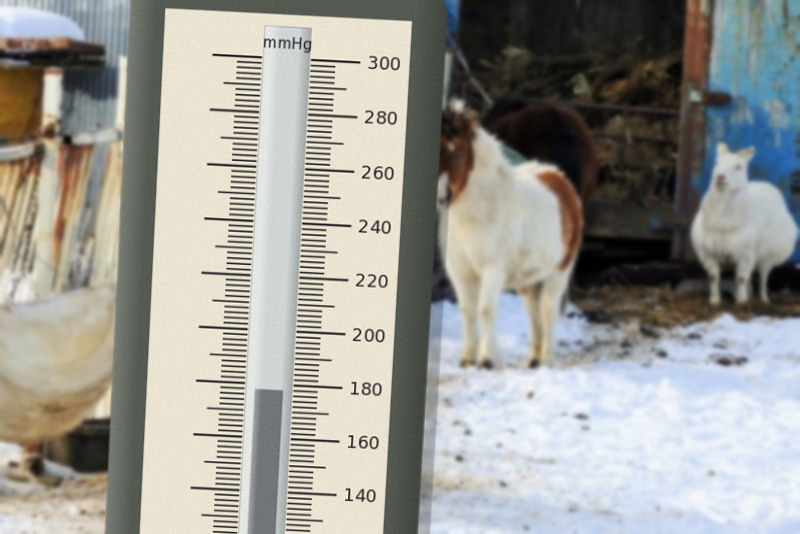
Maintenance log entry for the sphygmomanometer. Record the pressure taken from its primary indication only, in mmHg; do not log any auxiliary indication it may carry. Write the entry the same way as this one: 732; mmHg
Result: 178; mmHg
